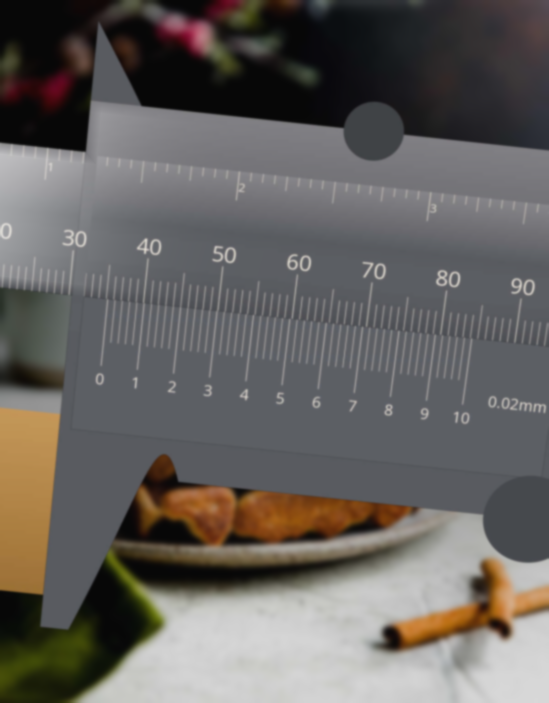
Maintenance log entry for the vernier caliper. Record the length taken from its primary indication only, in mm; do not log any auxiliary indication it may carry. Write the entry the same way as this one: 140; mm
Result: 35.2; mm
